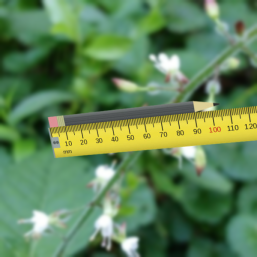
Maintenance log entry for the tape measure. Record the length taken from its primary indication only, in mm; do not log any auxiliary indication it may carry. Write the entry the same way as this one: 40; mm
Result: 105; mm
